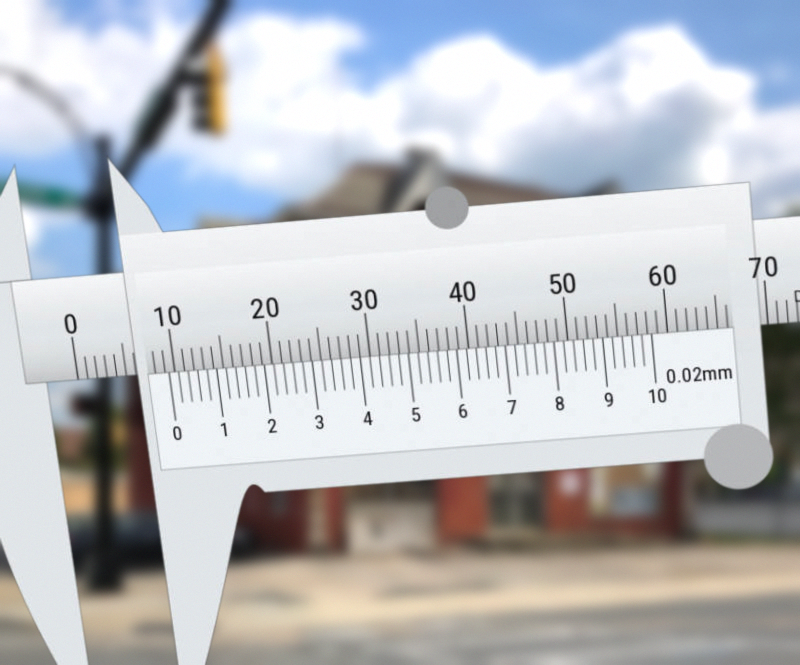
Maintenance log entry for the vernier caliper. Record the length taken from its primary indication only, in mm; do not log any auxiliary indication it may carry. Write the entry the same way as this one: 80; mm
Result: 9.4; mm
